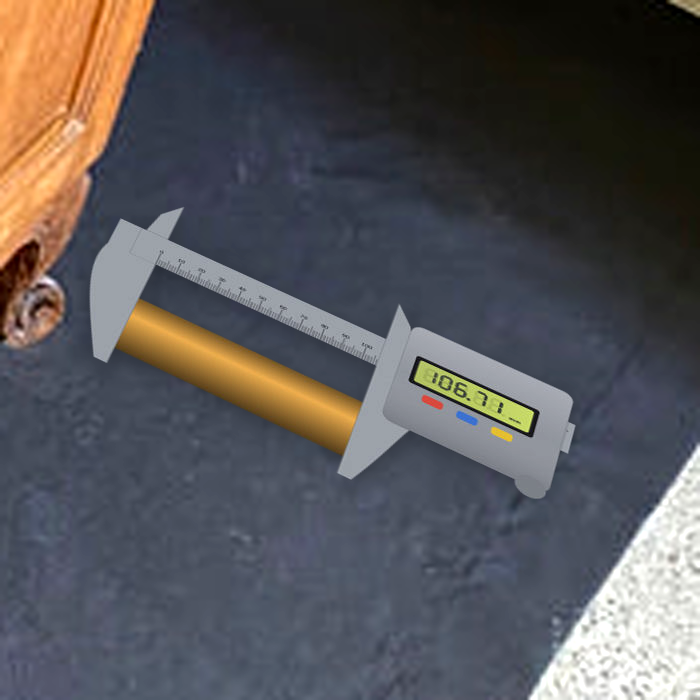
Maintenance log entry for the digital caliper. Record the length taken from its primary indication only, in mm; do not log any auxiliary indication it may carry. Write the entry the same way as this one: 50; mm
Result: 106.71; mm
